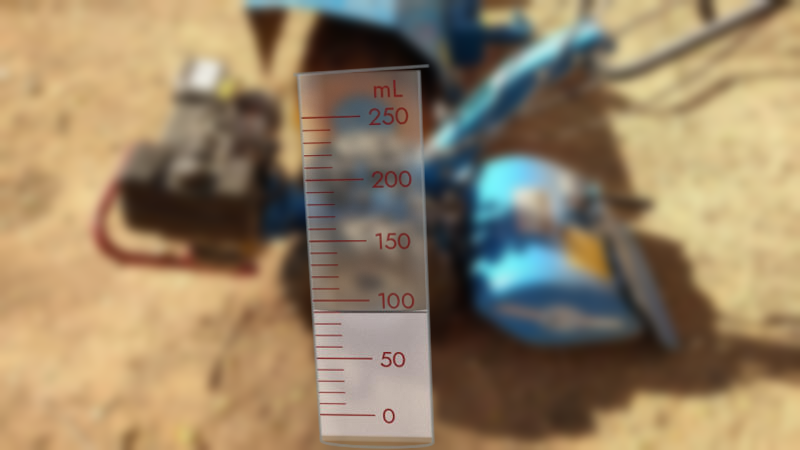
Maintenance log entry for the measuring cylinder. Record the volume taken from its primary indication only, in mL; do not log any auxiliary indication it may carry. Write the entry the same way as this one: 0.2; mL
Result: 90; mL
